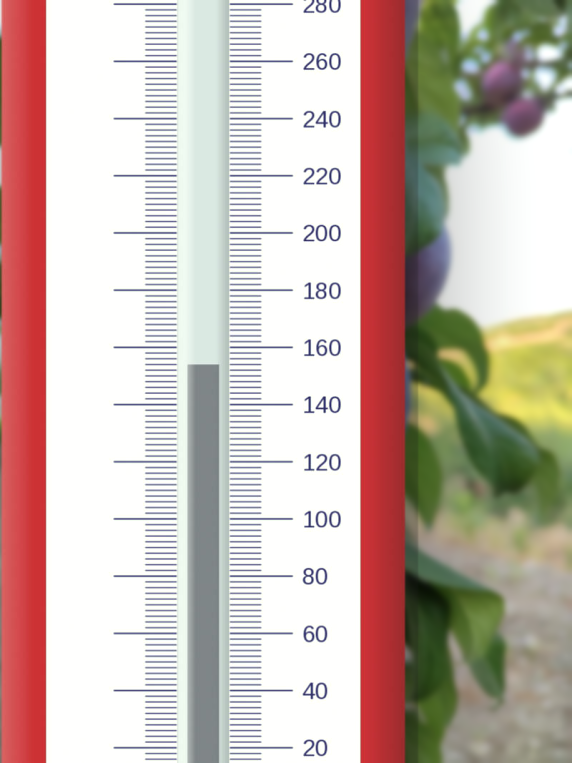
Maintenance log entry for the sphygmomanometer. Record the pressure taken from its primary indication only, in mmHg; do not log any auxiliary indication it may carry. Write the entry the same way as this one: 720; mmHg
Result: 154; mmHg
